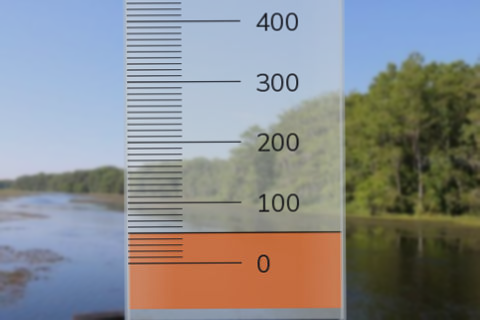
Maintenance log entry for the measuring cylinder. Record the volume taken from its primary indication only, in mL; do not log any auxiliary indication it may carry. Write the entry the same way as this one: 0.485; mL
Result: 50; mL
